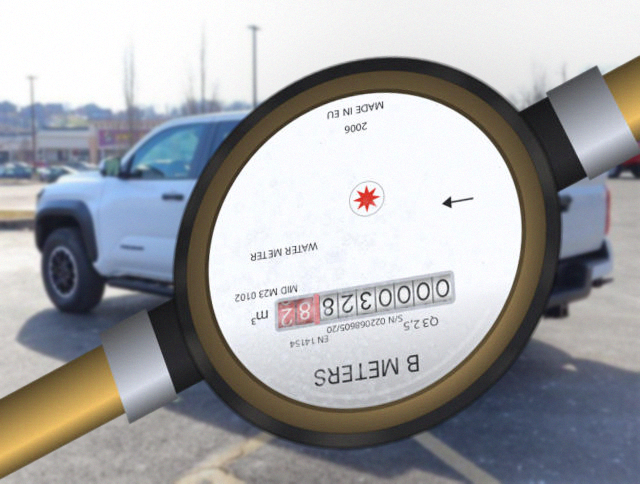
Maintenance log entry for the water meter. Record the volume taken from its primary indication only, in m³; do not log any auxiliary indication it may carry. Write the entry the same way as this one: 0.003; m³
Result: 328.82; m³
